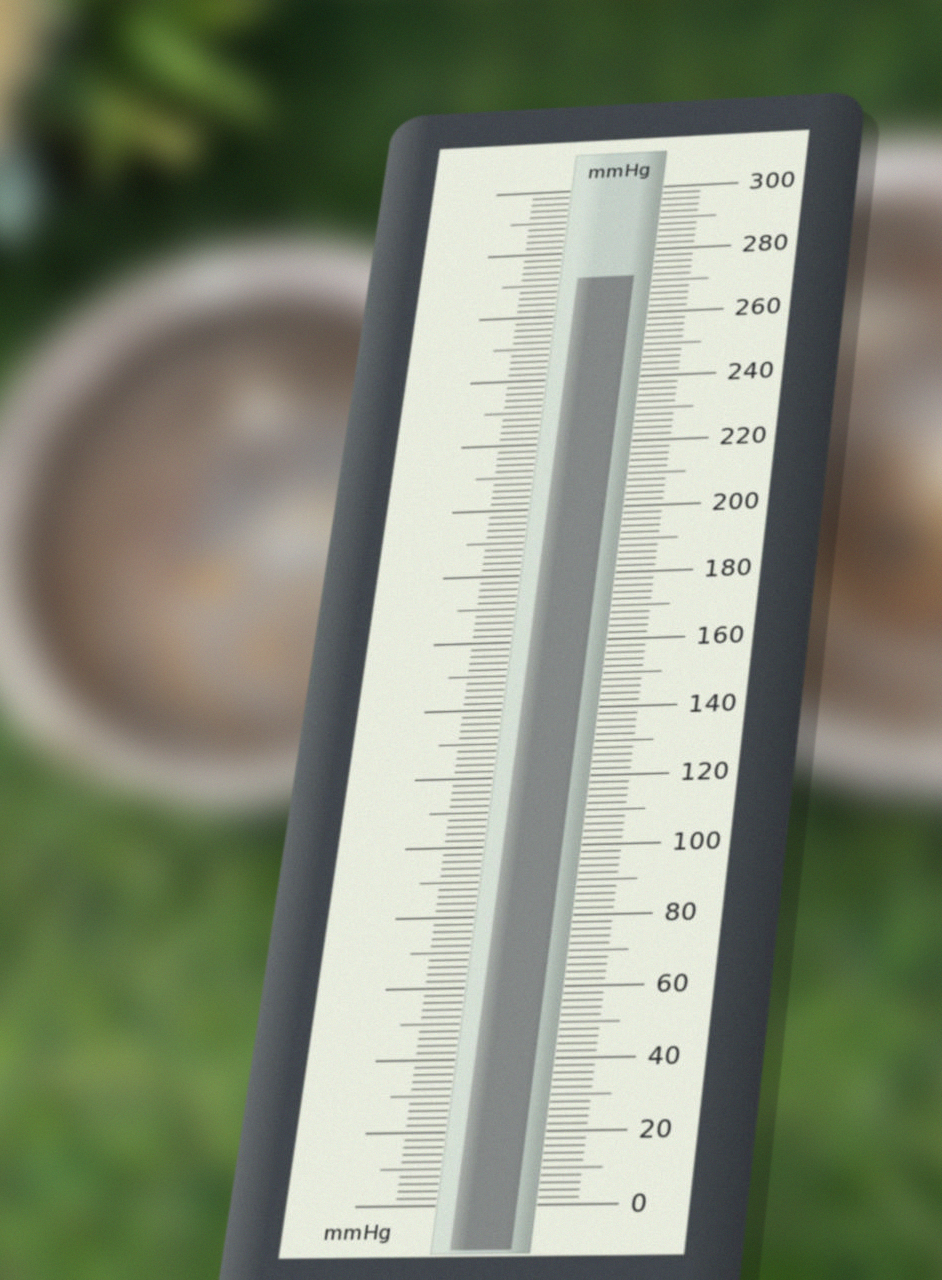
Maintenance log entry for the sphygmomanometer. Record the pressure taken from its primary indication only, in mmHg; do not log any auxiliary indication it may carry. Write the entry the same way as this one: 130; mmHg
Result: 272; mmHg
